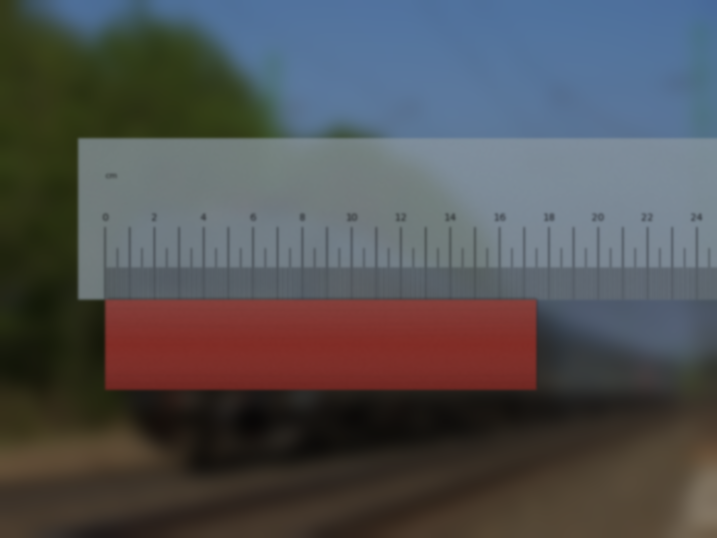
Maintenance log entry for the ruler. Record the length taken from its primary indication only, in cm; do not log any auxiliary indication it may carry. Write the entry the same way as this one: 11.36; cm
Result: 17.5; cm
